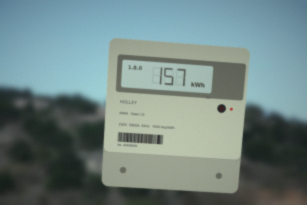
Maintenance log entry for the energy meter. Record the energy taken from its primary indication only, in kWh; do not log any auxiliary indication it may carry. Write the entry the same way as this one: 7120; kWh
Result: 157; kWh
